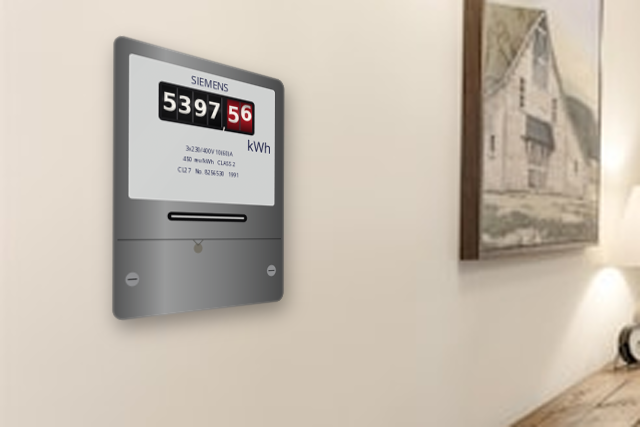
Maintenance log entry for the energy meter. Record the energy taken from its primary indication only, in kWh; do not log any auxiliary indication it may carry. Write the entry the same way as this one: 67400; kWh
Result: 5397.56; kWh
